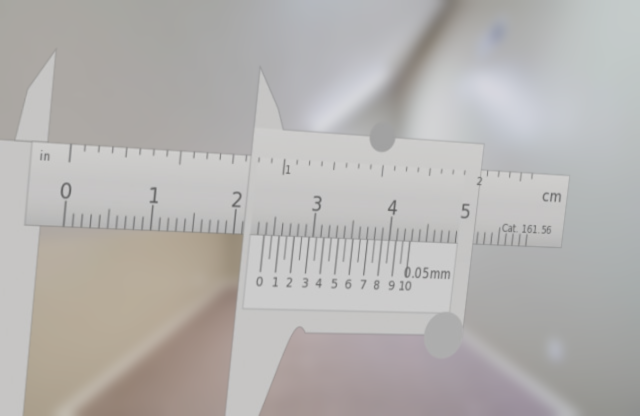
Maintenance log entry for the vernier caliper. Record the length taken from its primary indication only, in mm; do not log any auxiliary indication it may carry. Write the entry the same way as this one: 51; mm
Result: 23.8; mm
